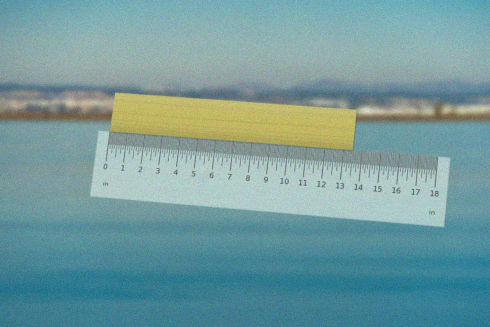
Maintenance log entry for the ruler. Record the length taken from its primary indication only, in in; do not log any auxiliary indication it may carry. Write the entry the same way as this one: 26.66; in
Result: 13.5; in
